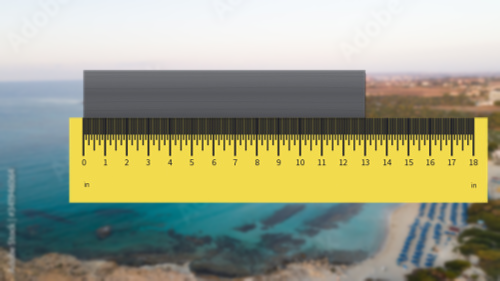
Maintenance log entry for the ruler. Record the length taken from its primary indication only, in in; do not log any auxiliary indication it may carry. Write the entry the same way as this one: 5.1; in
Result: 13; in
